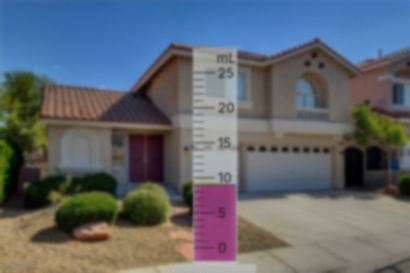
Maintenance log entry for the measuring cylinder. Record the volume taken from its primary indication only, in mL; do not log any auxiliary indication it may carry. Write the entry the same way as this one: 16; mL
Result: 9; mL
